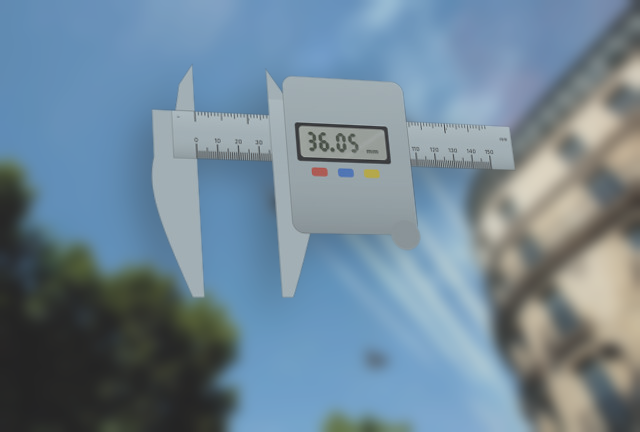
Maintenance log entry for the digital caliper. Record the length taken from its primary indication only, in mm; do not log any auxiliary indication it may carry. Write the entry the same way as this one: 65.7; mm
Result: 36.05; mm
